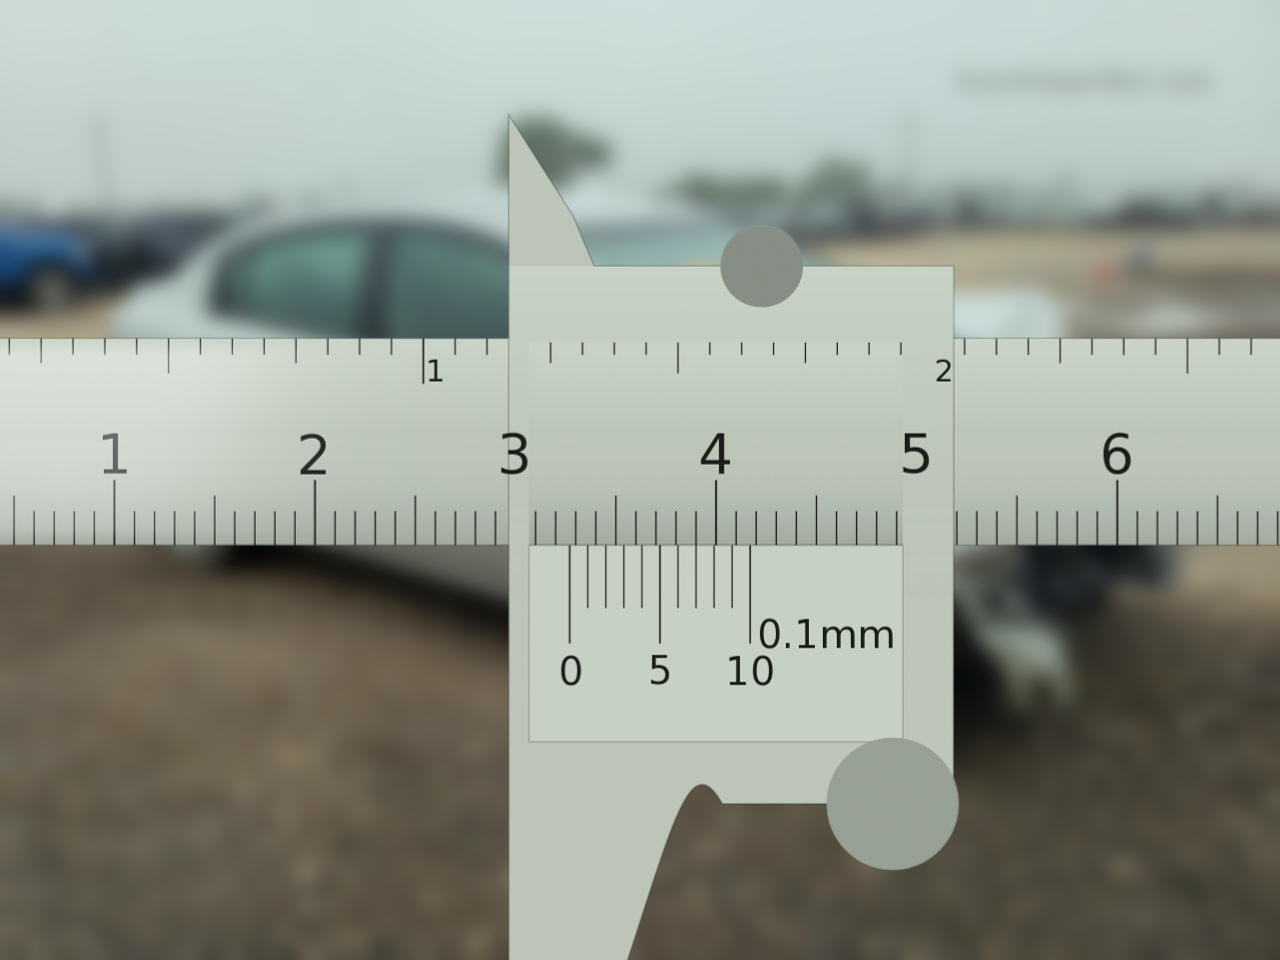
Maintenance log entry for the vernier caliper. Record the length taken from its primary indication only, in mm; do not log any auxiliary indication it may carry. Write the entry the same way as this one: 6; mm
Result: 32.7; mm
